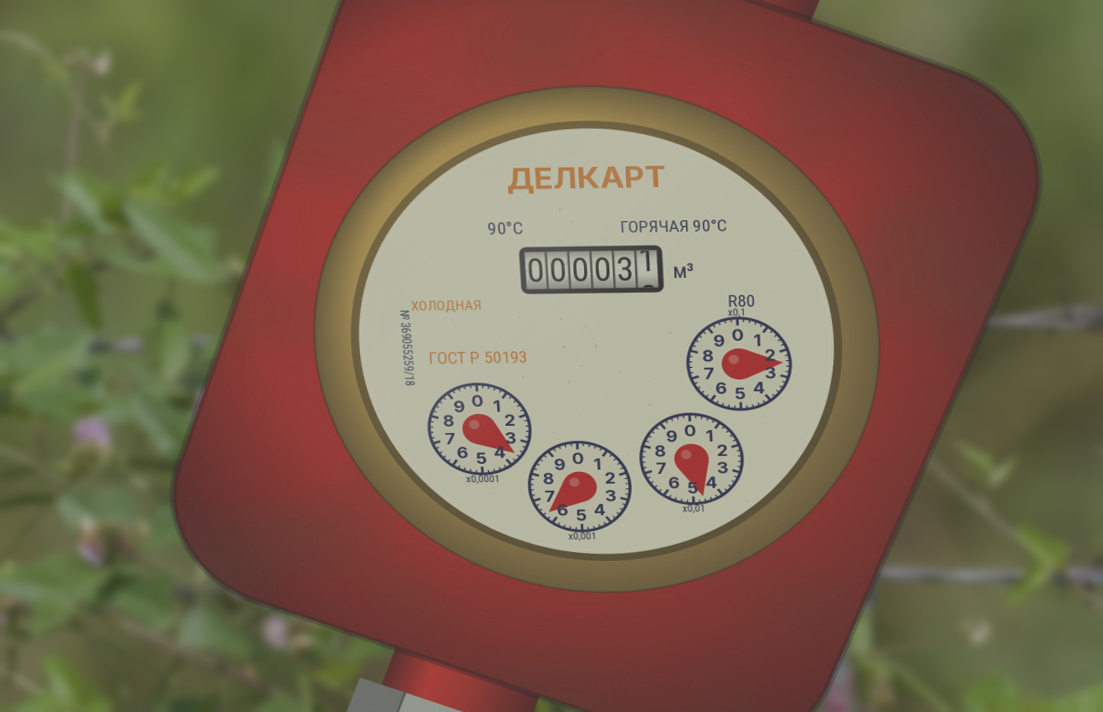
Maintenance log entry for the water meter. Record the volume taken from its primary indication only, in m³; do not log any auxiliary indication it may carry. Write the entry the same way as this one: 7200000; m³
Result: 31.2463; m³
